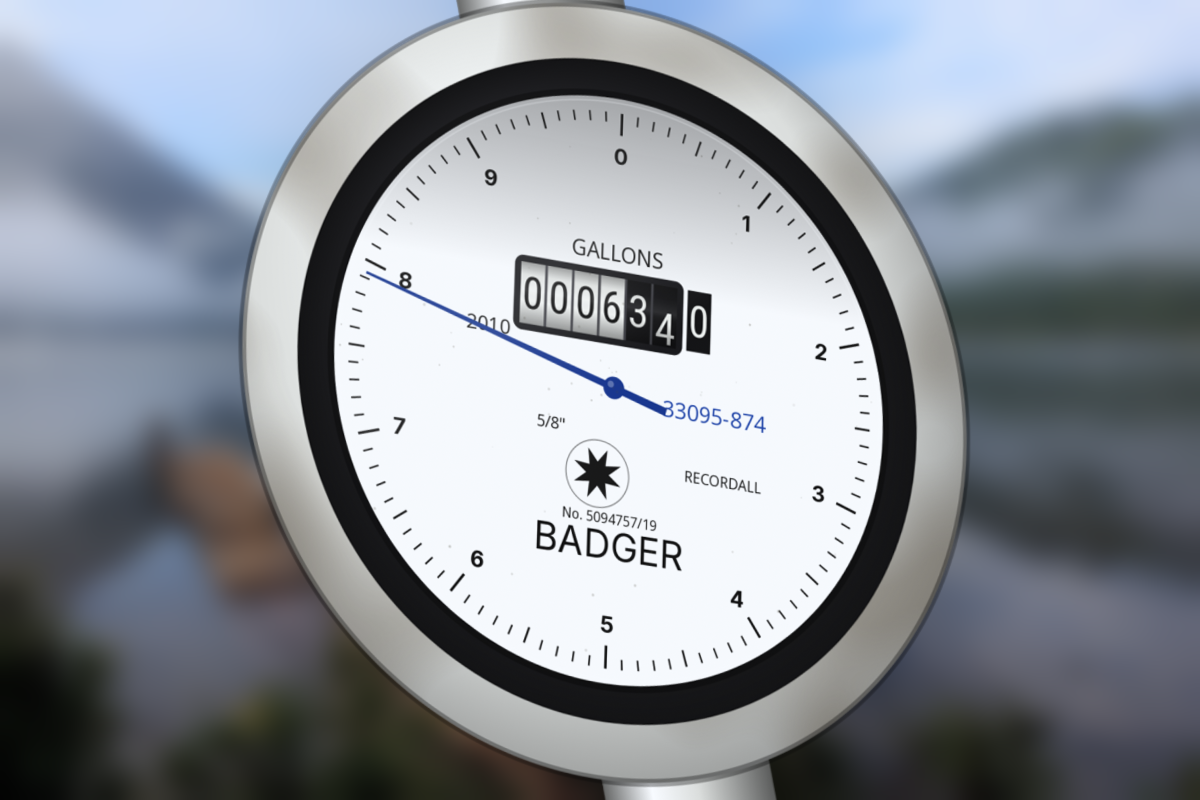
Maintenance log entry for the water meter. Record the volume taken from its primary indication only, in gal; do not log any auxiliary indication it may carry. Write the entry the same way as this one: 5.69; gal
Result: 6337.9; gal
